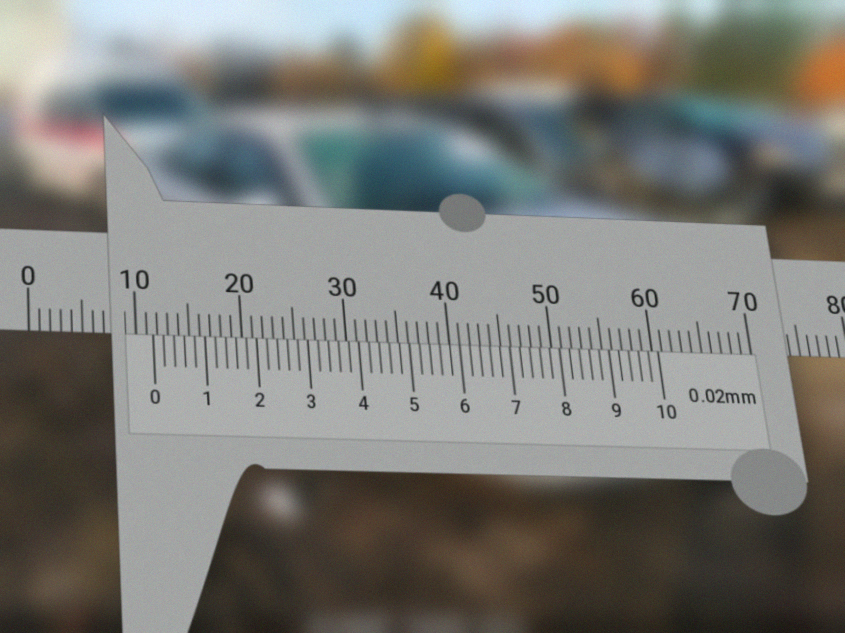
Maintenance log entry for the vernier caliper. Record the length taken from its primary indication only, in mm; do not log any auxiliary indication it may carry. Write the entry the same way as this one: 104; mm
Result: 11.6; mm
